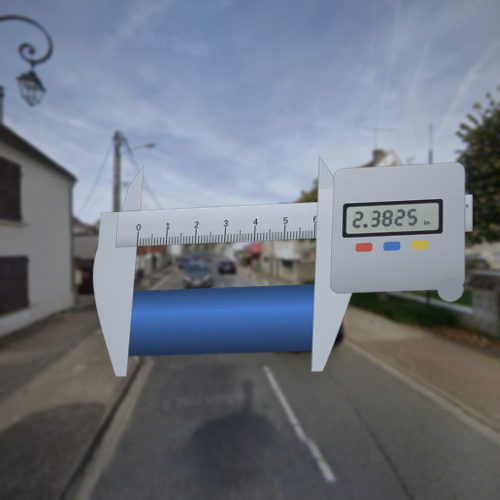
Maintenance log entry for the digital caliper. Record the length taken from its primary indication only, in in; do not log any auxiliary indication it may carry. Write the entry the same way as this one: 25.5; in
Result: 2.3825; in
